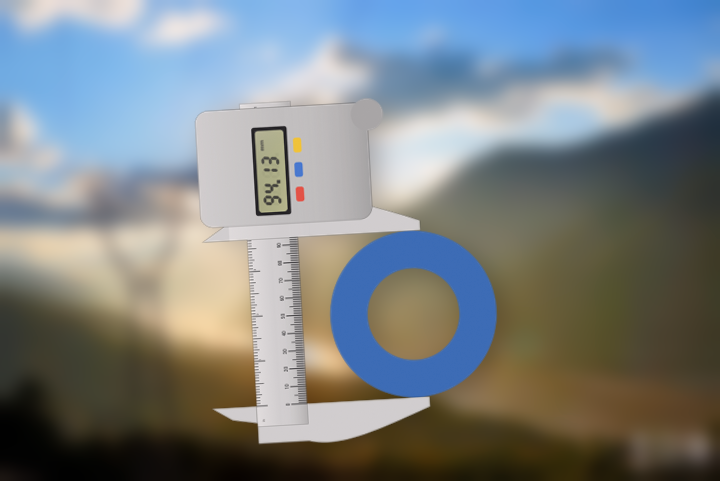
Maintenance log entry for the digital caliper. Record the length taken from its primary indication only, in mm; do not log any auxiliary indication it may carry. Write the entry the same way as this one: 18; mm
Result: 94.13; mm
